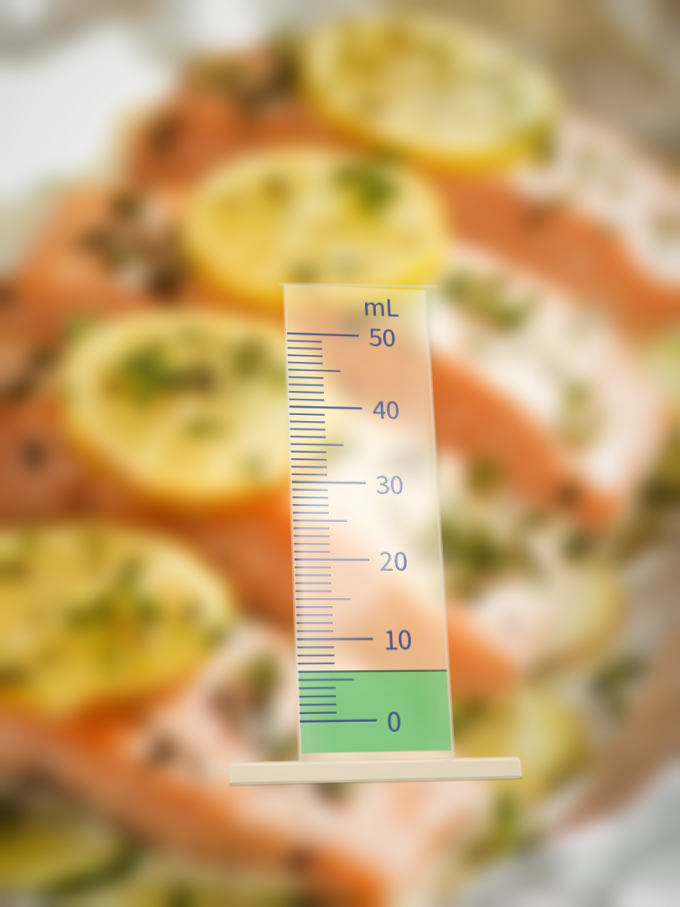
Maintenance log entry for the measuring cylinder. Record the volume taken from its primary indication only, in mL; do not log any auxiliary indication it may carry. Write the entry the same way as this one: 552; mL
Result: 6; mL
